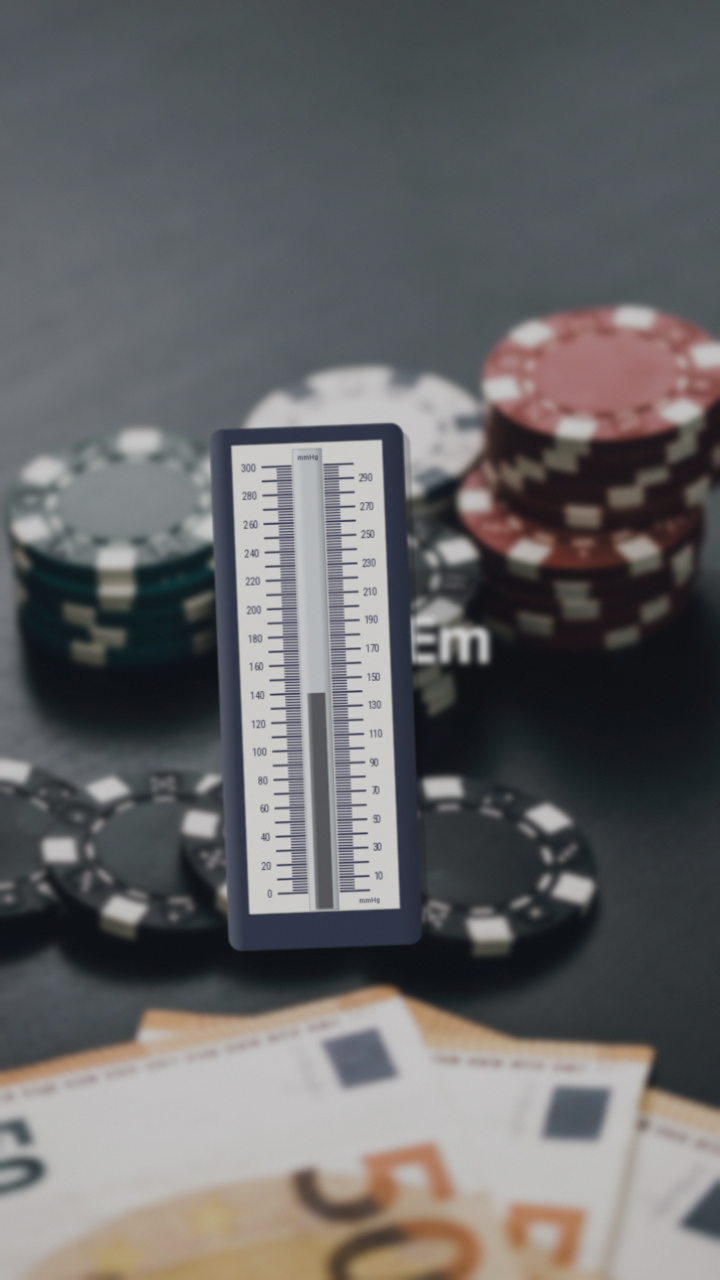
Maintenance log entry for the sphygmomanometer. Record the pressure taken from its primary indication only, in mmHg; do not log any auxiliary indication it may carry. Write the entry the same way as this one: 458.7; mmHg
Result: 140; mmHg
